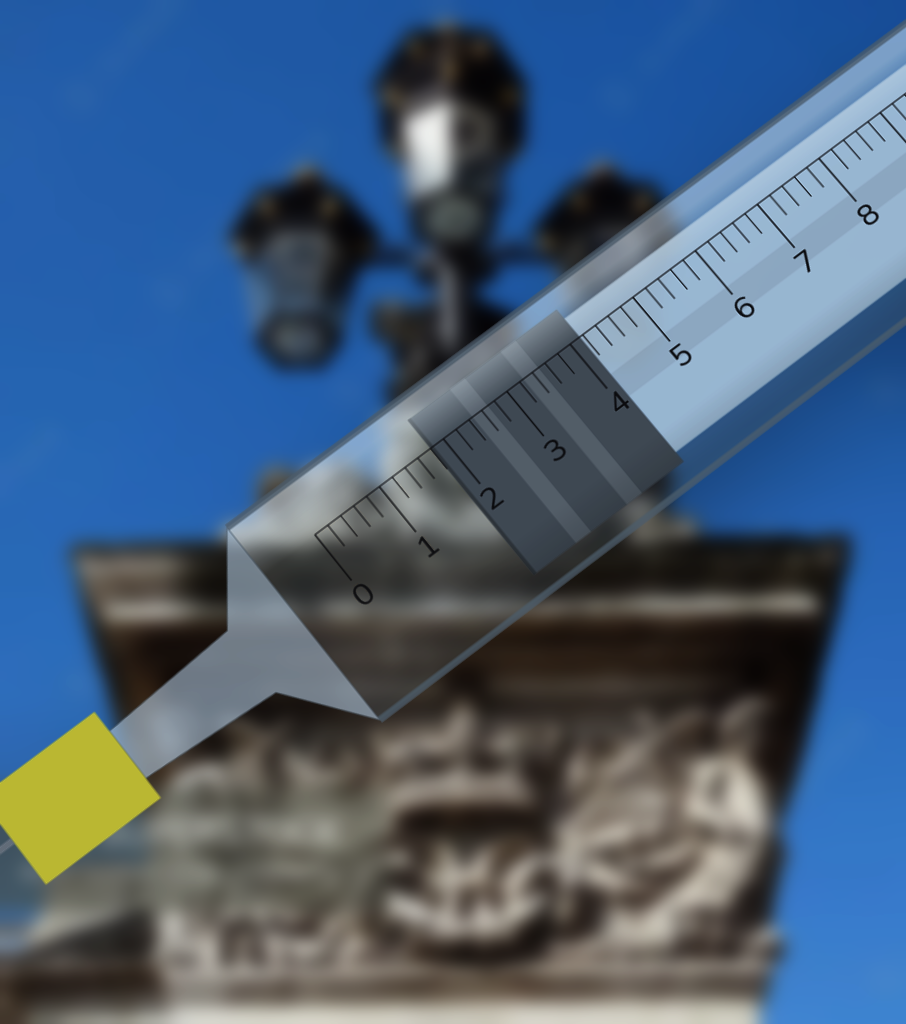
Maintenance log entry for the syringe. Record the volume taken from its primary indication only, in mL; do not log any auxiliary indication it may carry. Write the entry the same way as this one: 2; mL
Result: 1.8; mL
